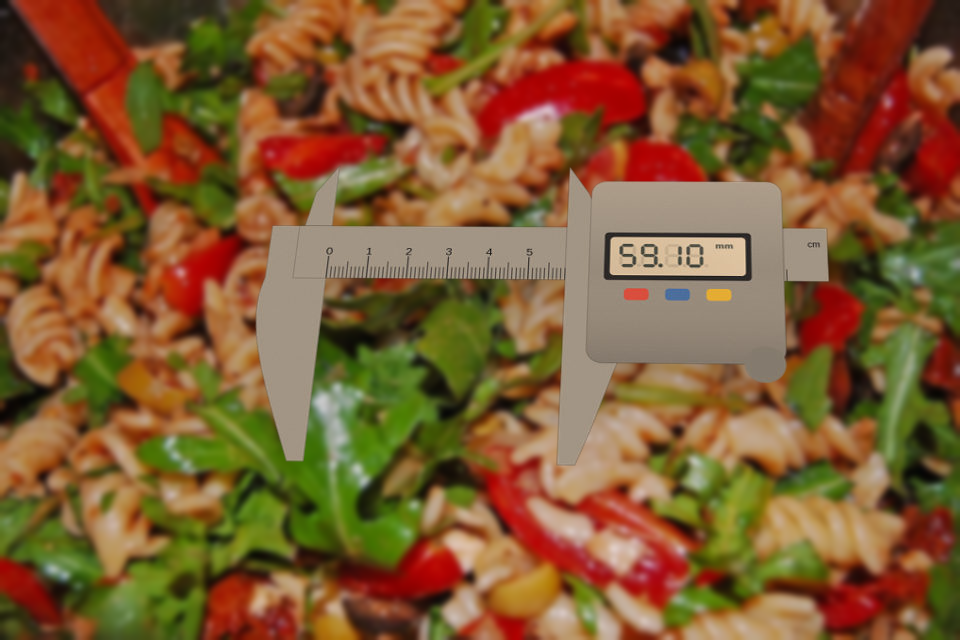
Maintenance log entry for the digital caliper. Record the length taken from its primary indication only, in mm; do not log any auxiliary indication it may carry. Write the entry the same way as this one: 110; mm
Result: 59.10; mm
